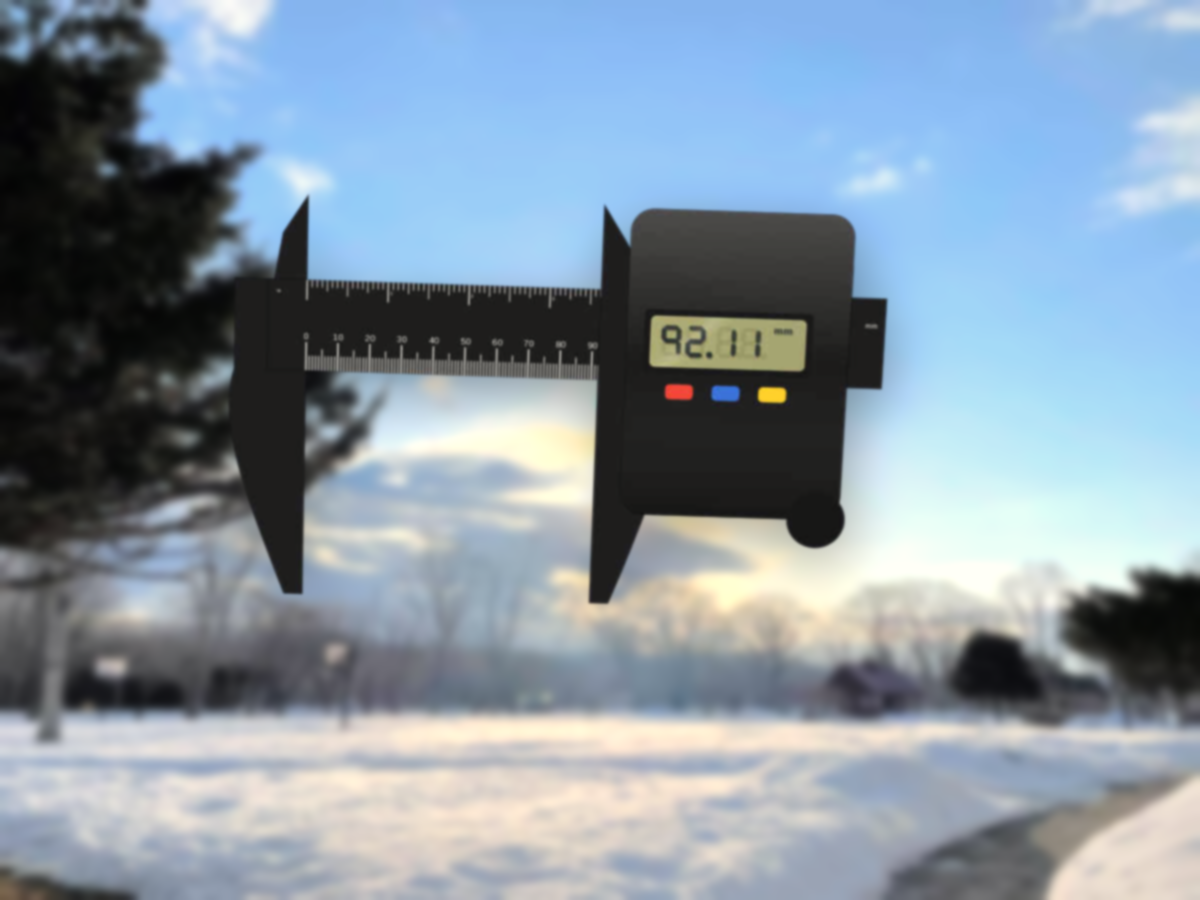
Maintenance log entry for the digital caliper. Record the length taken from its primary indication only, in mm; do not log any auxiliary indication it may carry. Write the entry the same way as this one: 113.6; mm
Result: 92.11; mm
